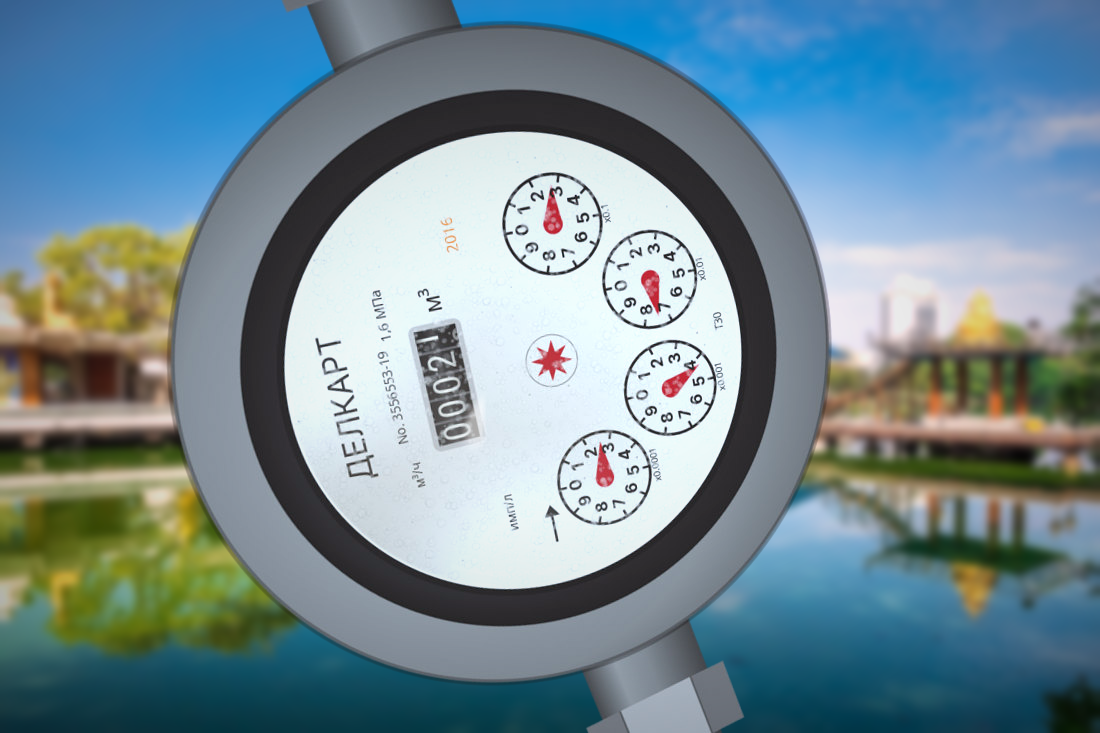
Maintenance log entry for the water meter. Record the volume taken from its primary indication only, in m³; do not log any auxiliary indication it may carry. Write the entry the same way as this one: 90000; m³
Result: 21.2742; m³
